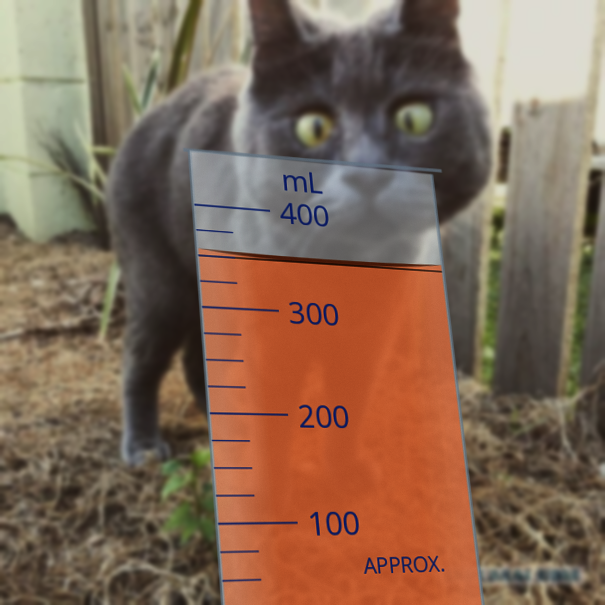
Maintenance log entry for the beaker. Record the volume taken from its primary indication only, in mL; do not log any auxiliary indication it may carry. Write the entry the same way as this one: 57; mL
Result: 350; mL
